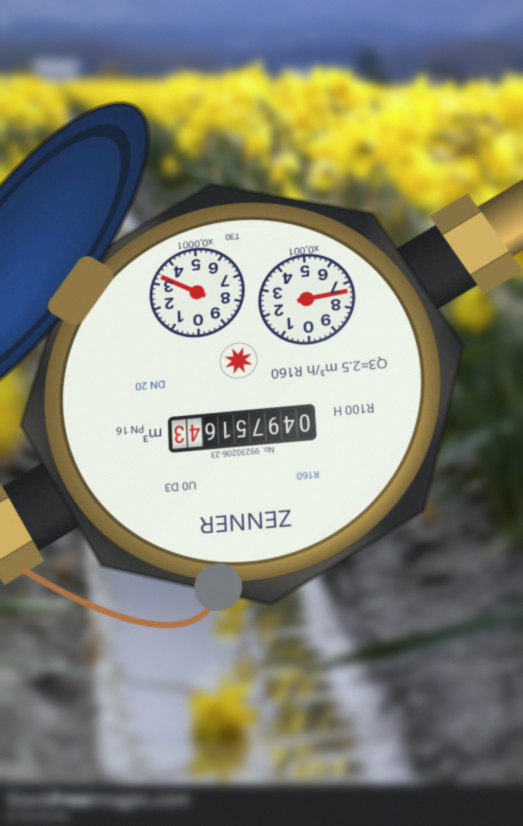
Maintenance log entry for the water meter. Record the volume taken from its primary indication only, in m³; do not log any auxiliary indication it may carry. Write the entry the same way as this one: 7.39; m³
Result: 497516.4373; m³
